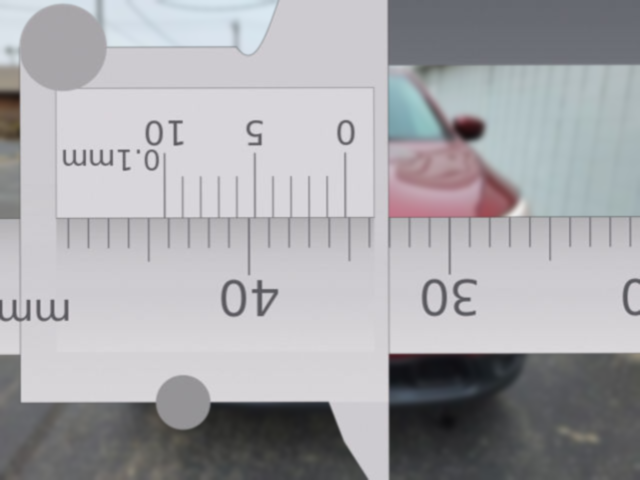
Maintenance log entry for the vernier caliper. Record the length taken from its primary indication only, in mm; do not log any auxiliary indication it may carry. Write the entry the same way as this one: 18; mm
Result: 35.2; mm
